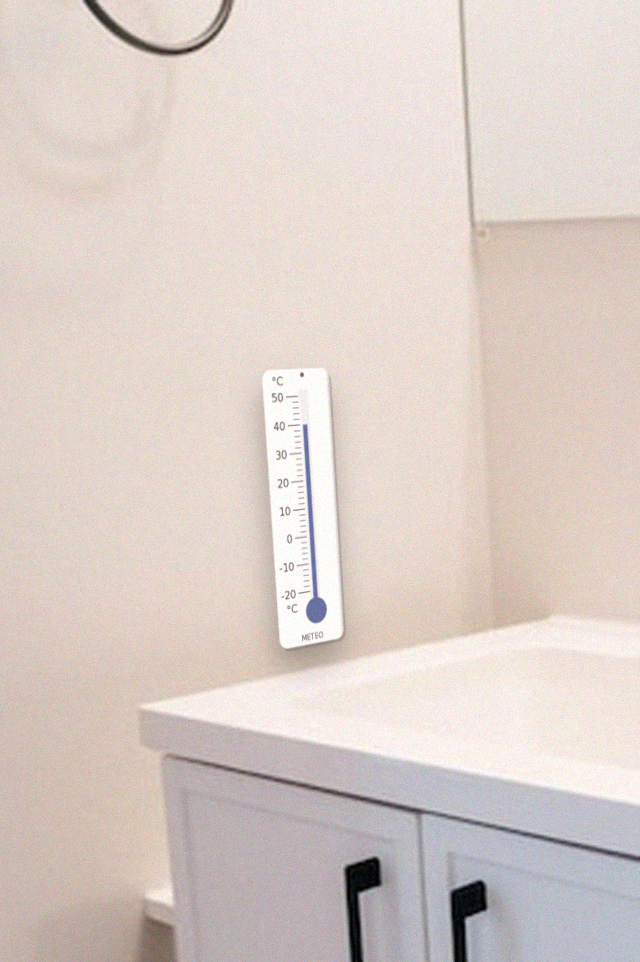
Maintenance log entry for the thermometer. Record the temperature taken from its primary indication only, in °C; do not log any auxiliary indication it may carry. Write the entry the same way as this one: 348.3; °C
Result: 40; °C
